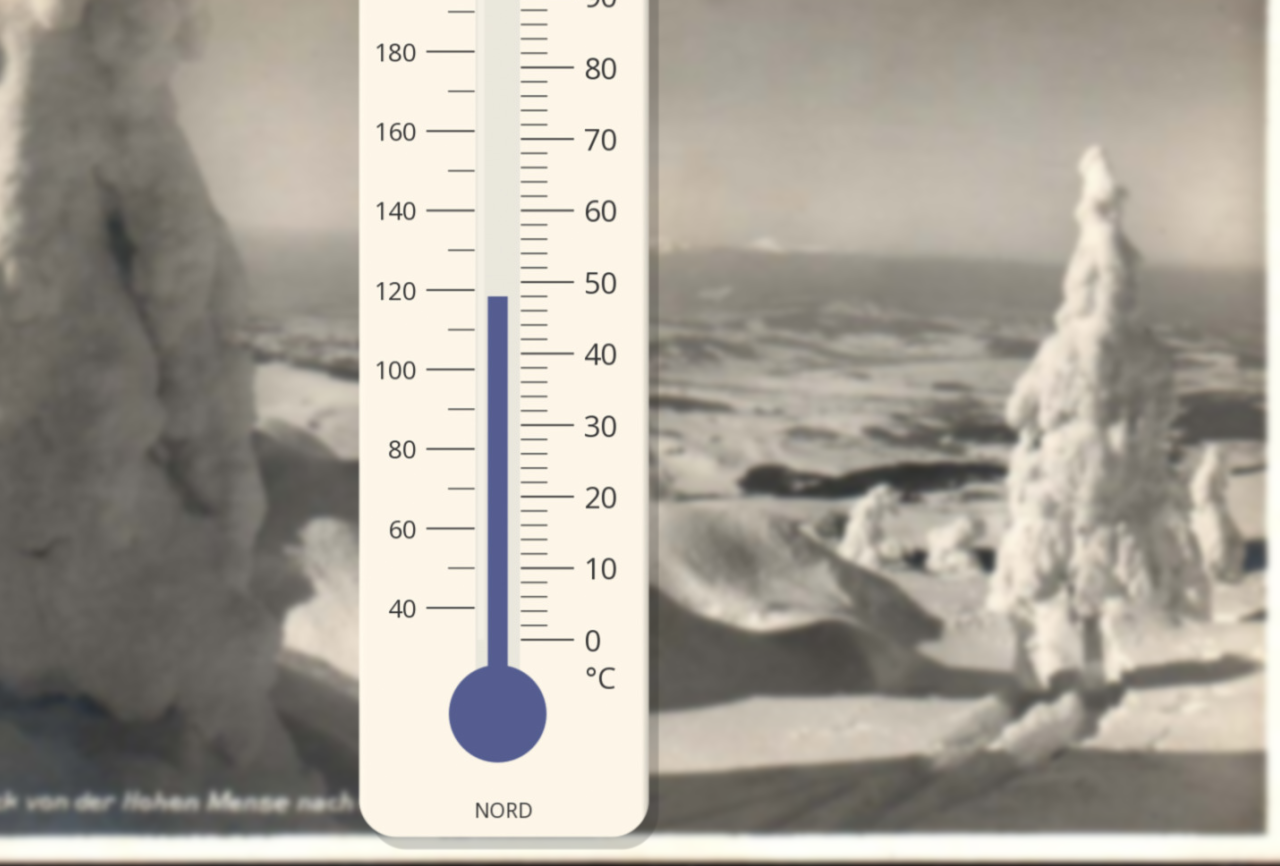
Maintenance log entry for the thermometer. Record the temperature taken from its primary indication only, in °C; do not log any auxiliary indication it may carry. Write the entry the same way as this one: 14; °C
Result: 48; °C
